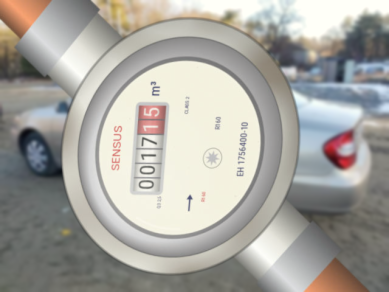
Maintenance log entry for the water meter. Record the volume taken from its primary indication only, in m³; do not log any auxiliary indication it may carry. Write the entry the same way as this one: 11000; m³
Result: 17.15; m³
